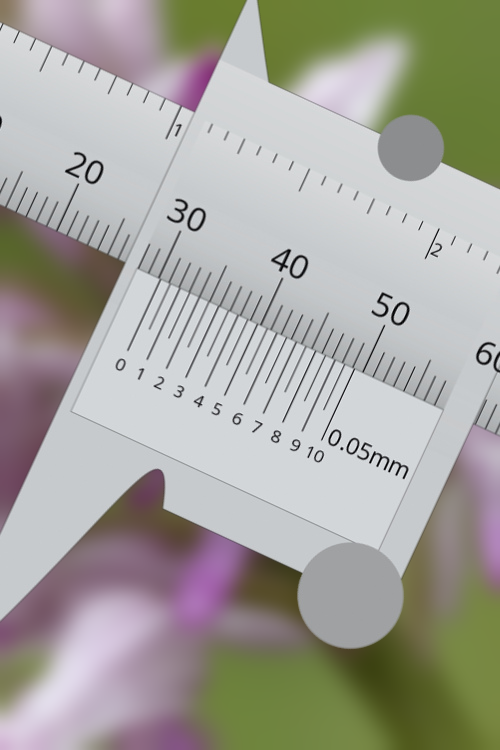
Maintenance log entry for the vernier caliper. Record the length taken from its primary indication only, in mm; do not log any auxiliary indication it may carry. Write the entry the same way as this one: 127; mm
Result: 30.2; mm
